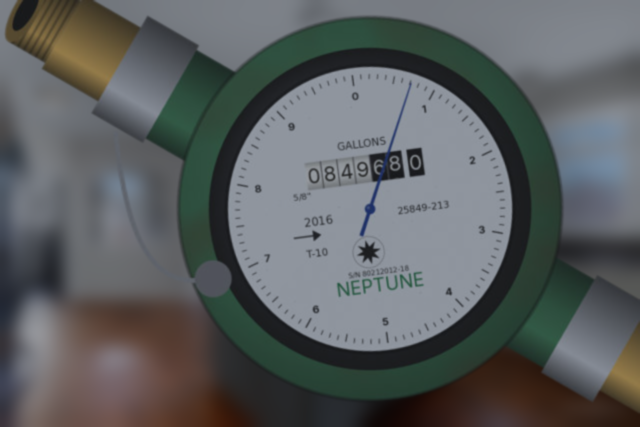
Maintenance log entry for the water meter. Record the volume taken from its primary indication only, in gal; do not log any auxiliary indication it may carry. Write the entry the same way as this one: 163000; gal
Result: 849680.7; gal
